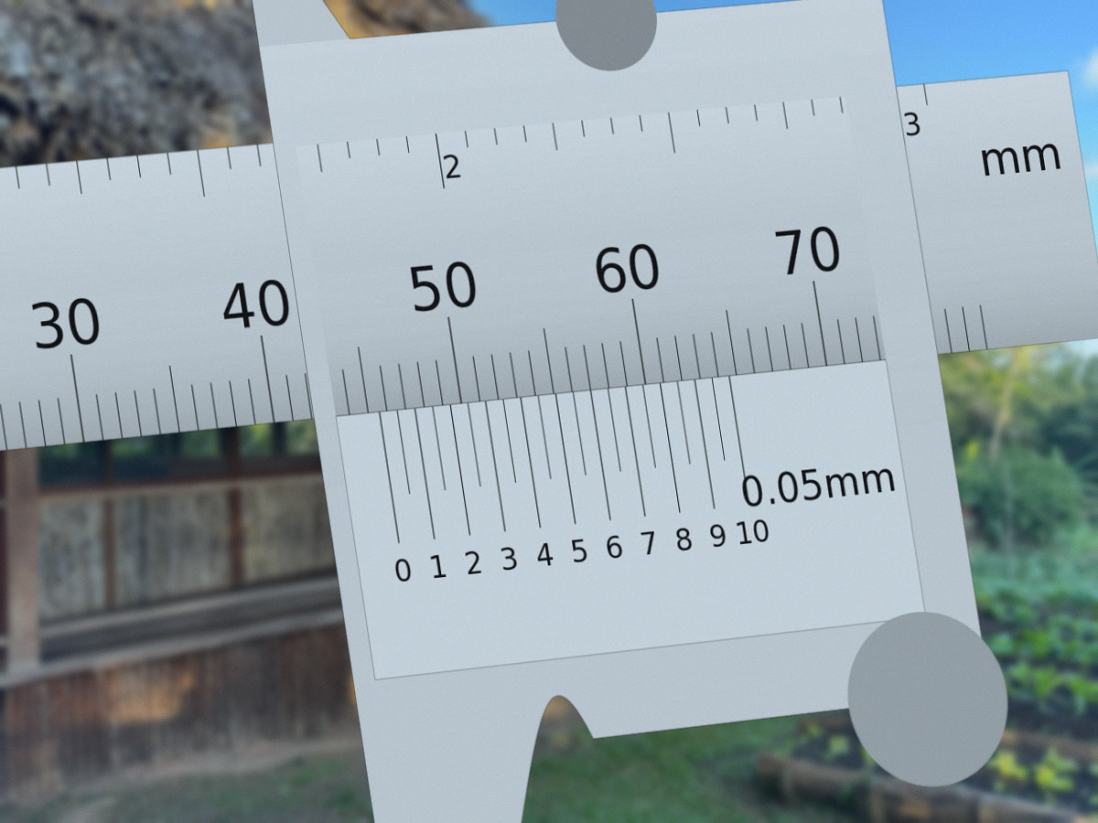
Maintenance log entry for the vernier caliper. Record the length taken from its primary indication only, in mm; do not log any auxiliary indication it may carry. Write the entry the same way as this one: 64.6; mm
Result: 45.6; mm
